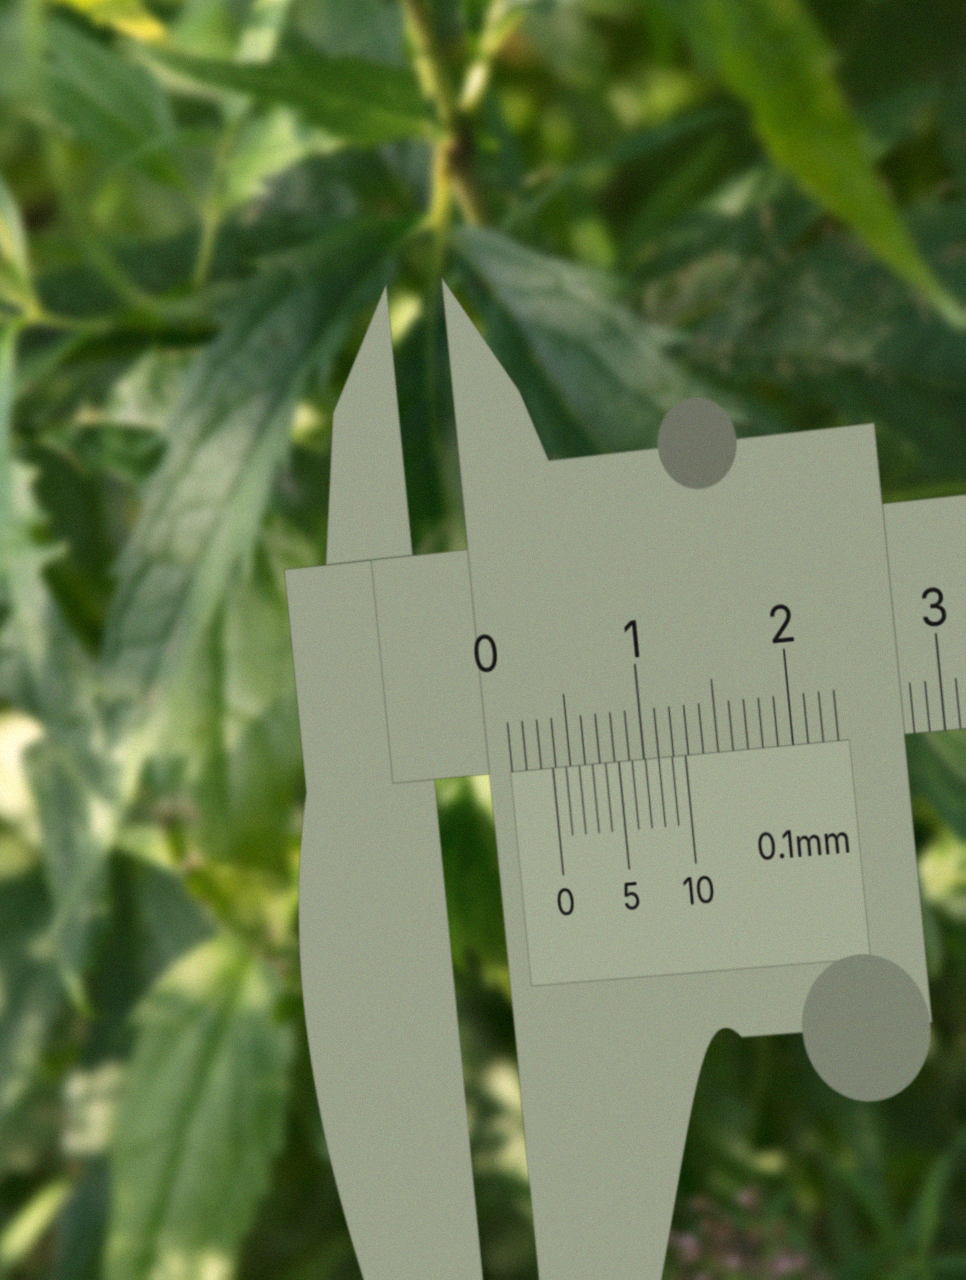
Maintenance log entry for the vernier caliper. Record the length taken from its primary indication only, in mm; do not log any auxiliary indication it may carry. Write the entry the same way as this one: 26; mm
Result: 3.8; mm
